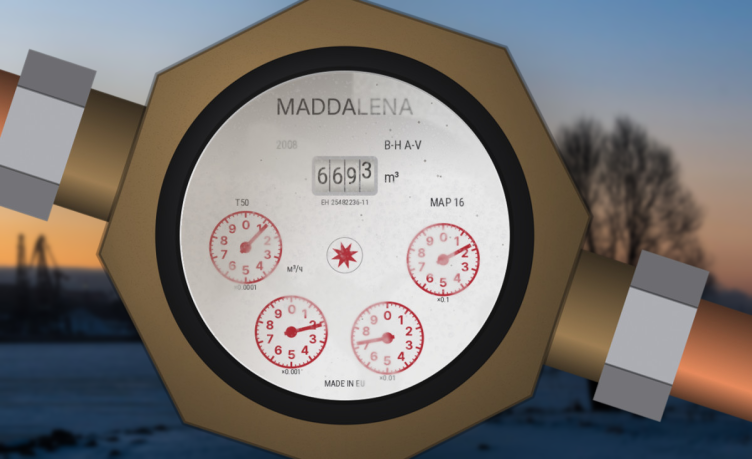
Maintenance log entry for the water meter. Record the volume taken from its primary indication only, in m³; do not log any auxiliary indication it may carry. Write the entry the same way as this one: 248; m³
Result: 6693.1721; m³
